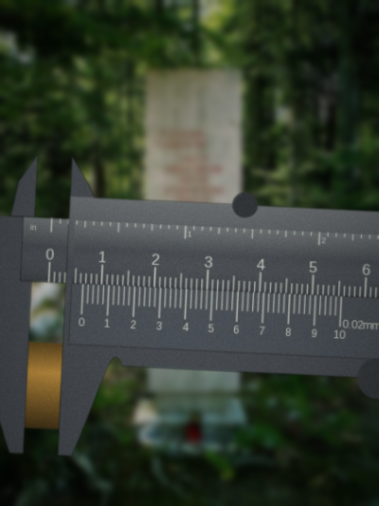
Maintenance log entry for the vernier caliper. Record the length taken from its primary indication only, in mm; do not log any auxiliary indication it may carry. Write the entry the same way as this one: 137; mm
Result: 6.5; mm
